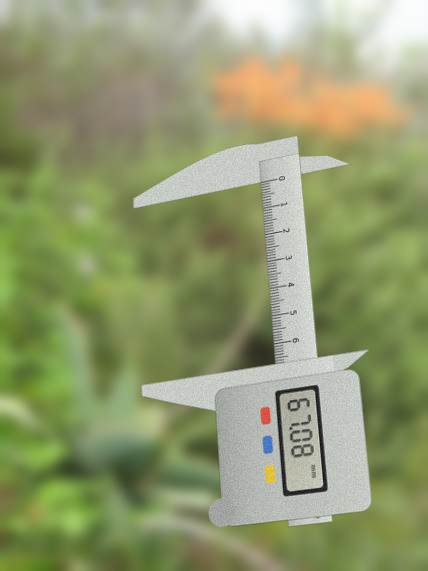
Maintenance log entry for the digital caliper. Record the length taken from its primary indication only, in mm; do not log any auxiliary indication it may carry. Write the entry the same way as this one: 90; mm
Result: 67.08; mm
